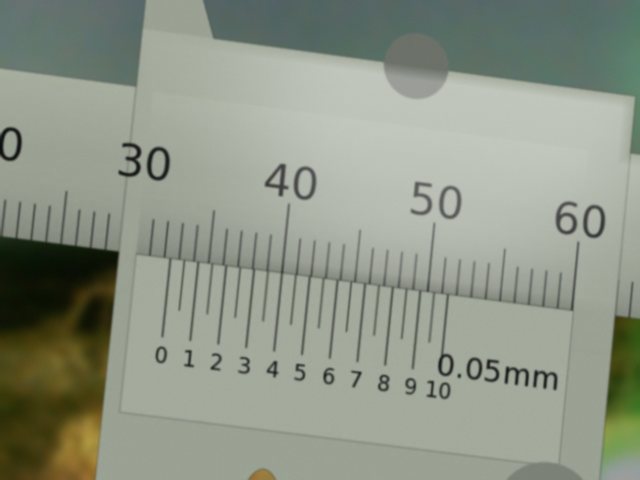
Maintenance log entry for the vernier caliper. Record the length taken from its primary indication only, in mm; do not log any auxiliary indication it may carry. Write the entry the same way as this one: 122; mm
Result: 32.4; mm
